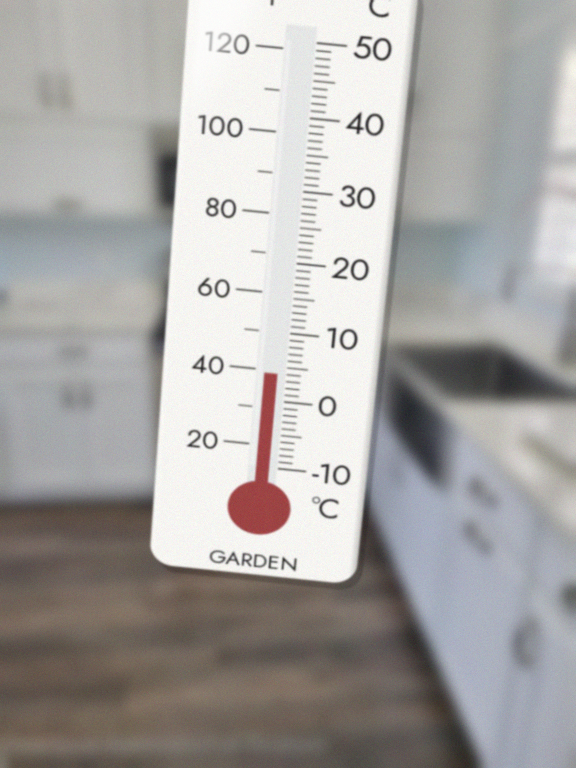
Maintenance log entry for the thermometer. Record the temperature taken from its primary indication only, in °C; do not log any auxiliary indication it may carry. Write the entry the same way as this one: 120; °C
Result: 4; °C
